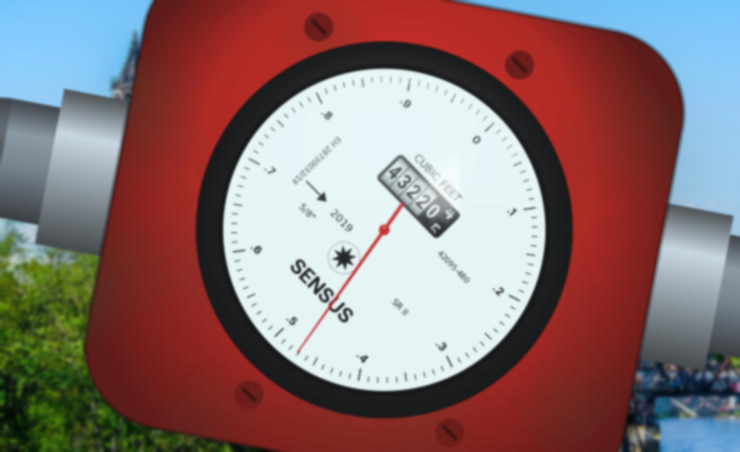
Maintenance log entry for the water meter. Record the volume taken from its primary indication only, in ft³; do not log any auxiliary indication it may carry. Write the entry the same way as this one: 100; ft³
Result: 432204.47; ft³
